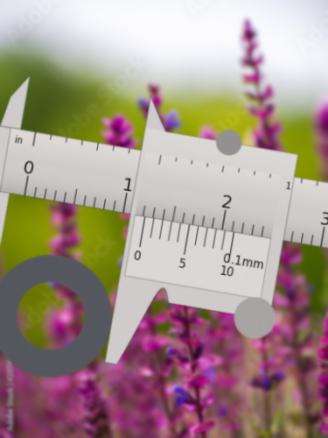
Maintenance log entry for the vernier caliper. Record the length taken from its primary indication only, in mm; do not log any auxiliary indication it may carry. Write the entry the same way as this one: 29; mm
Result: 12.2; mm
